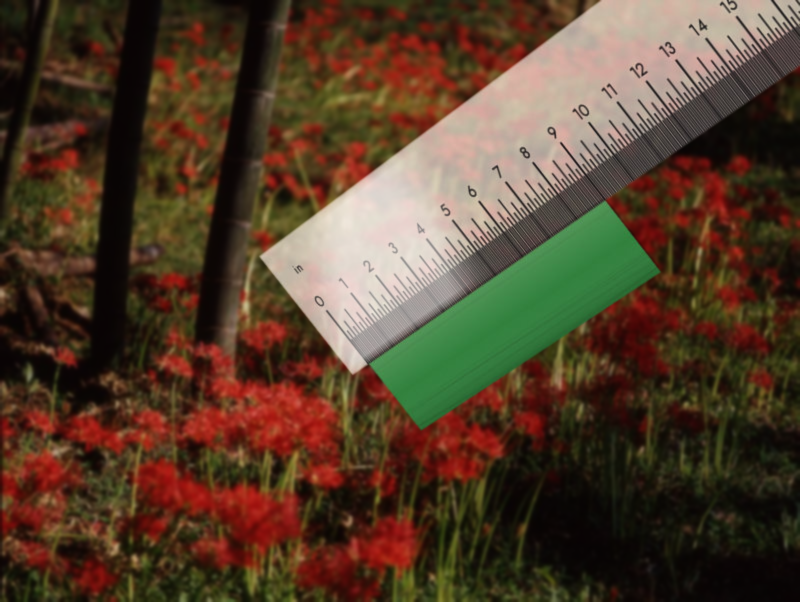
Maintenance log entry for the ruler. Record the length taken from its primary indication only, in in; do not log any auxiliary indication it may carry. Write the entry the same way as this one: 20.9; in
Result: 9; in
